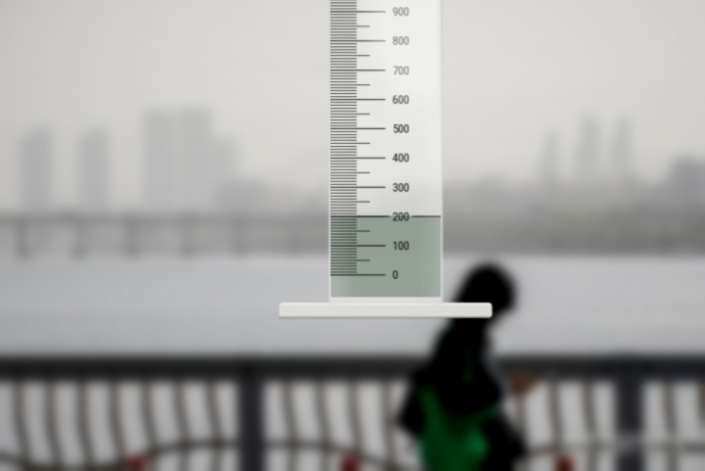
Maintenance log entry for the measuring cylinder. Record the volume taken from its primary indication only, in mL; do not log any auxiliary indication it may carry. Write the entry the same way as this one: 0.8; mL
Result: 200; mL
